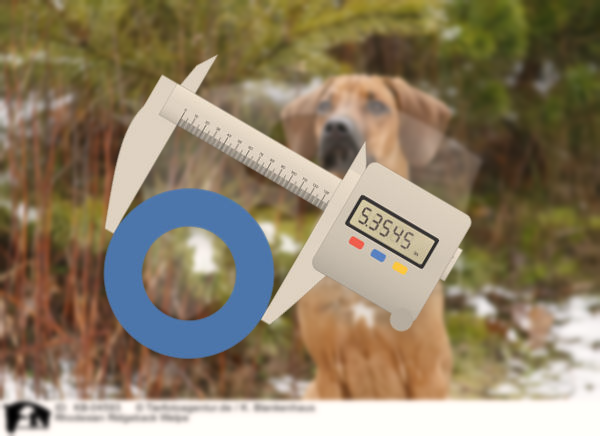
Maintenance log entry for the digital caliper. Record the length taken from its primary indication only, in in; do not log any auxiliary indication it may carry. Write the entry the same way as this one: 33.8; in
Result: 5.3545; in
